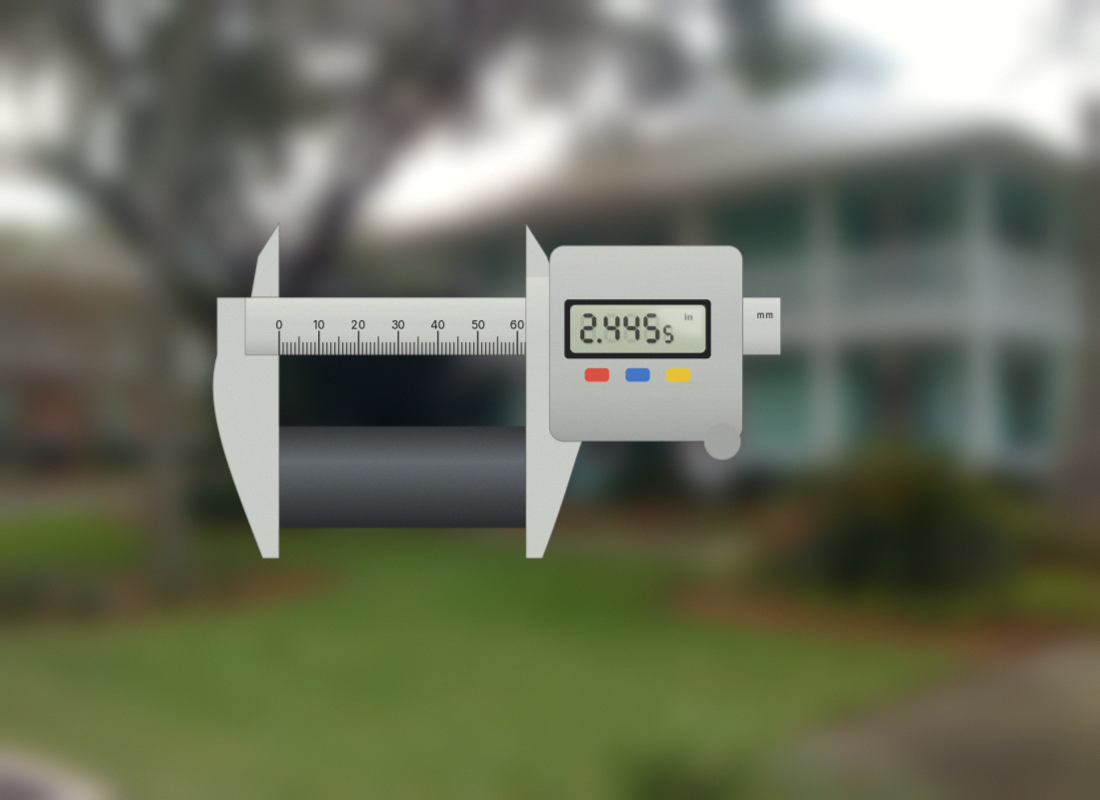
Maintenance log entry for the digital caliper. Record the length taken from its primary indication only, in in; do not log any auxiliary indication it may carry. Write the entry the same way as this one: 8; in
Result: 2.4455; in
